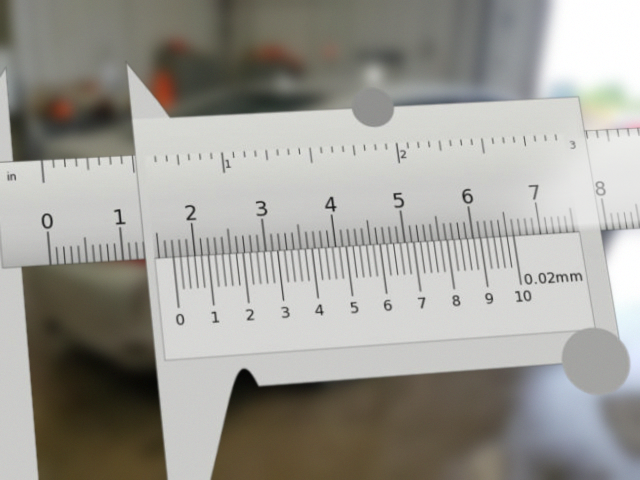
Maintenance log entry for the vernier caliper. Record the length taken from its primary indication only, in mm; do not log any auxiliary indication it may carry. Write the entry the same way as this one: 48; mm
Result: 17.0; mm
